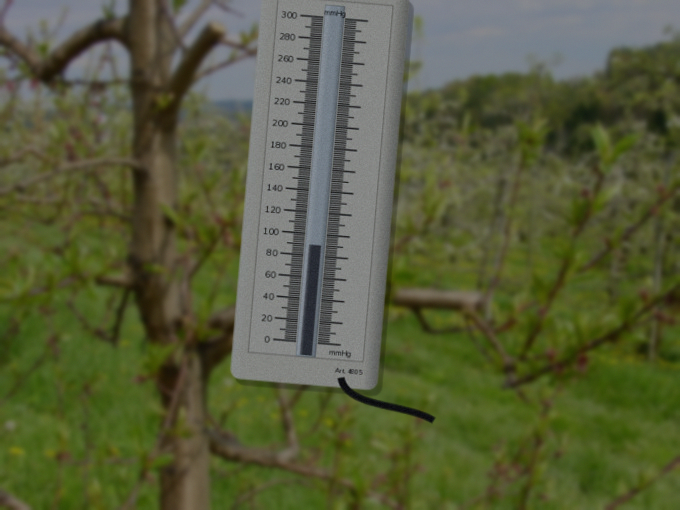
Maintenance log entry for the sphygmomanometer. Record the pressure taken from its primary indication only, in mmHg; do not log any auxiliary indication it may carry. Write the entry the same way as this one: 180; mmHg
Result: 90; mmHg
